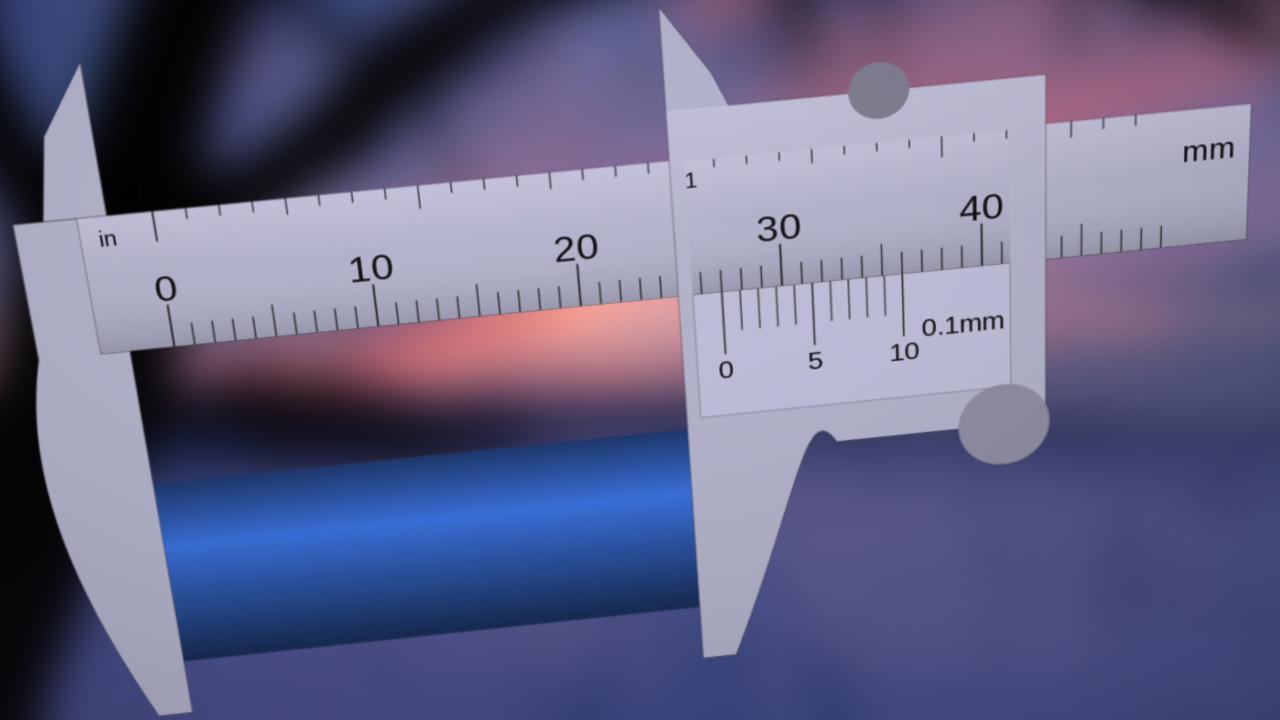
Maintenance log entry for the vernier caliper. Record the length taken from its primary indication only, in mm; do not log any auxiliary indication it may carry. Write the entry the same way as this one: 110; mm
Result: 27.0; mm
